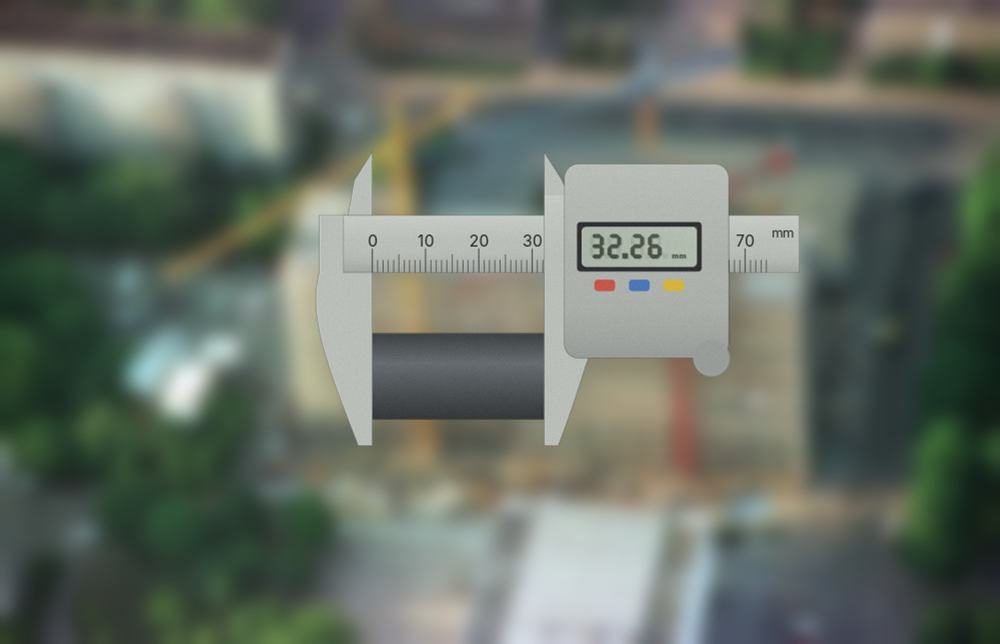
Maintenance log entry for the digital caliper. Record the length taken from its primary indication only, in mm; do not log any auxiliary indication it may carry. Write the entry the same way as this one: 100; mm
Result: 32.26; mm
